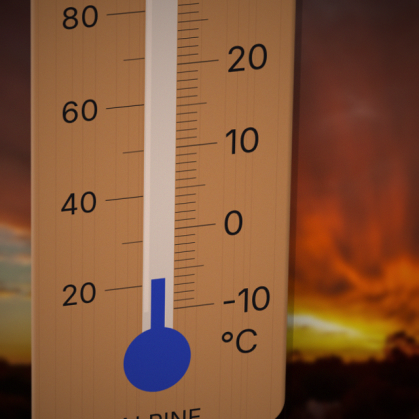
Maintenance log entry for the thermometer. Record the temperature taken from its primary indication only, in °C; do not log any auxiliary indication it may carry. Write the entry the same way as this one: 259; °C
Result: -6; °C
